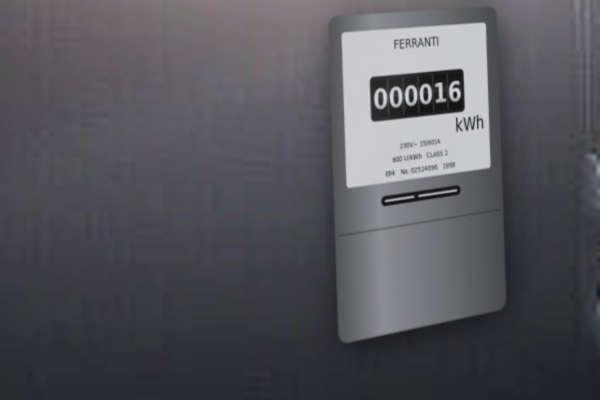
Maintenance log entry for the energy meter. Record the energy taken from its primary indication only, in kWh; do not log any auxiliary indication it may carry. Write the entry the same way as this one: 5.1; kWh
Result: 16; kWh
